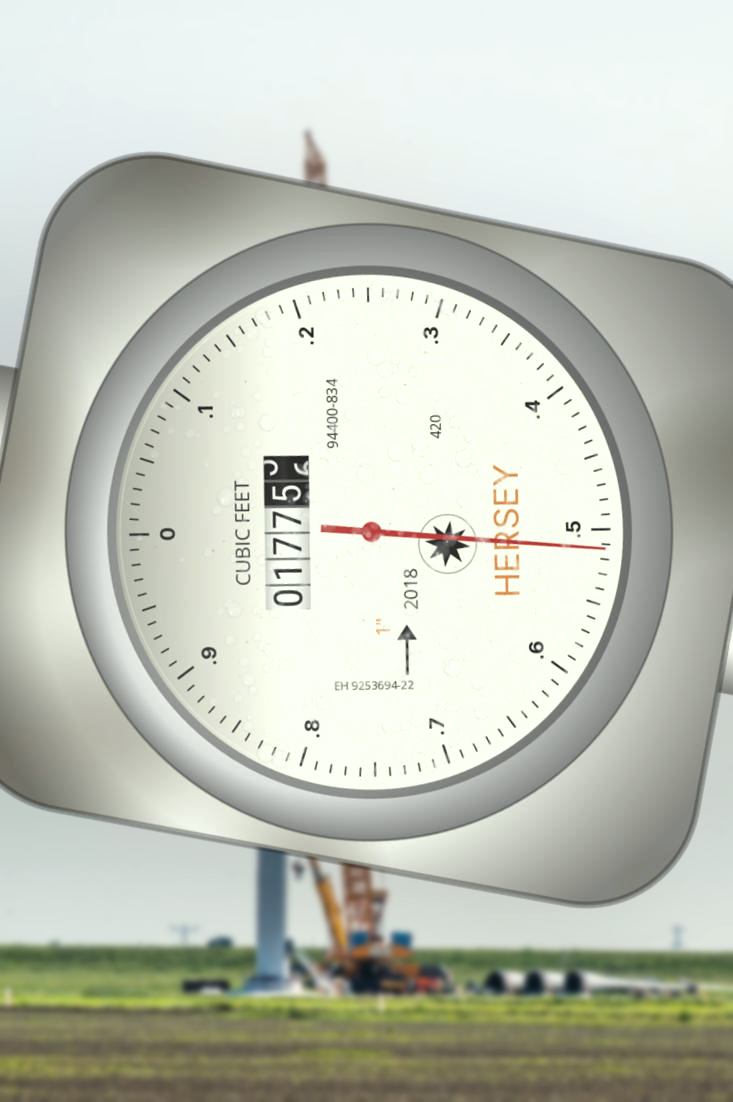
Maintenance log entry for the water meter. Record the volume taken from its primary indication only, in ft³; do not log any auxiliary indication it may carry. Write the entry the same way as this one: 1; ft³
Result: 17755.51; ft³
